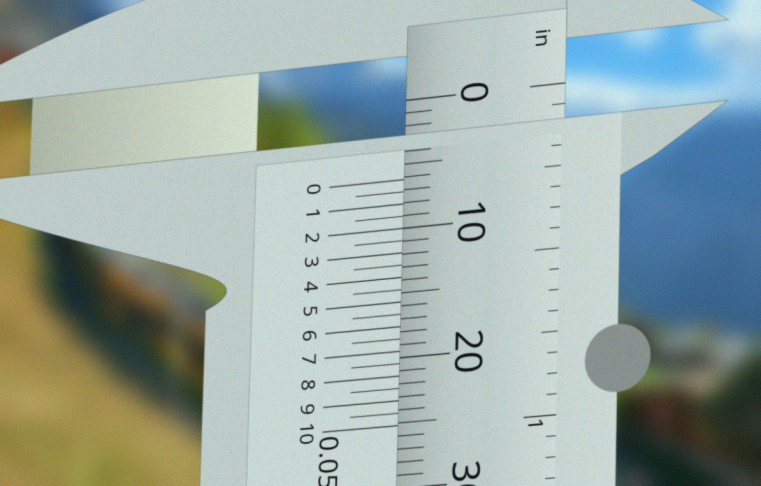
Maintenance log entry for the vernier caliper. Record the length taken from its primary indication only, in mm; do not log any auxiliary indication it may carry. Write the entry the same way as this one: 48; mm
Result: 6.2; mm
